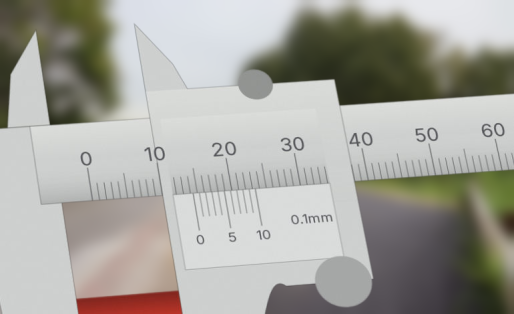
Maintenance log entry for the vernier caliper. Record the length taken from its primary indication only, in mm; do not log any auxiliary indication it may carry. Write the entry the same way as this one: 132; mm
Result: 14.4; mm
